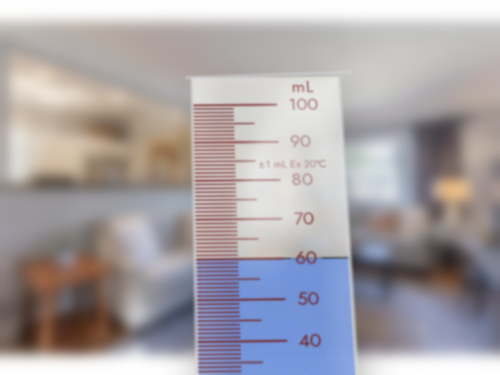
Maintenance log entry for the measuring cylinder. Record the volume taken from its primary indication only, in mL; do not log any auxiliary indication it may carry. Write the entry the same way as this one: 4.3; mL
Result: 60; mL
